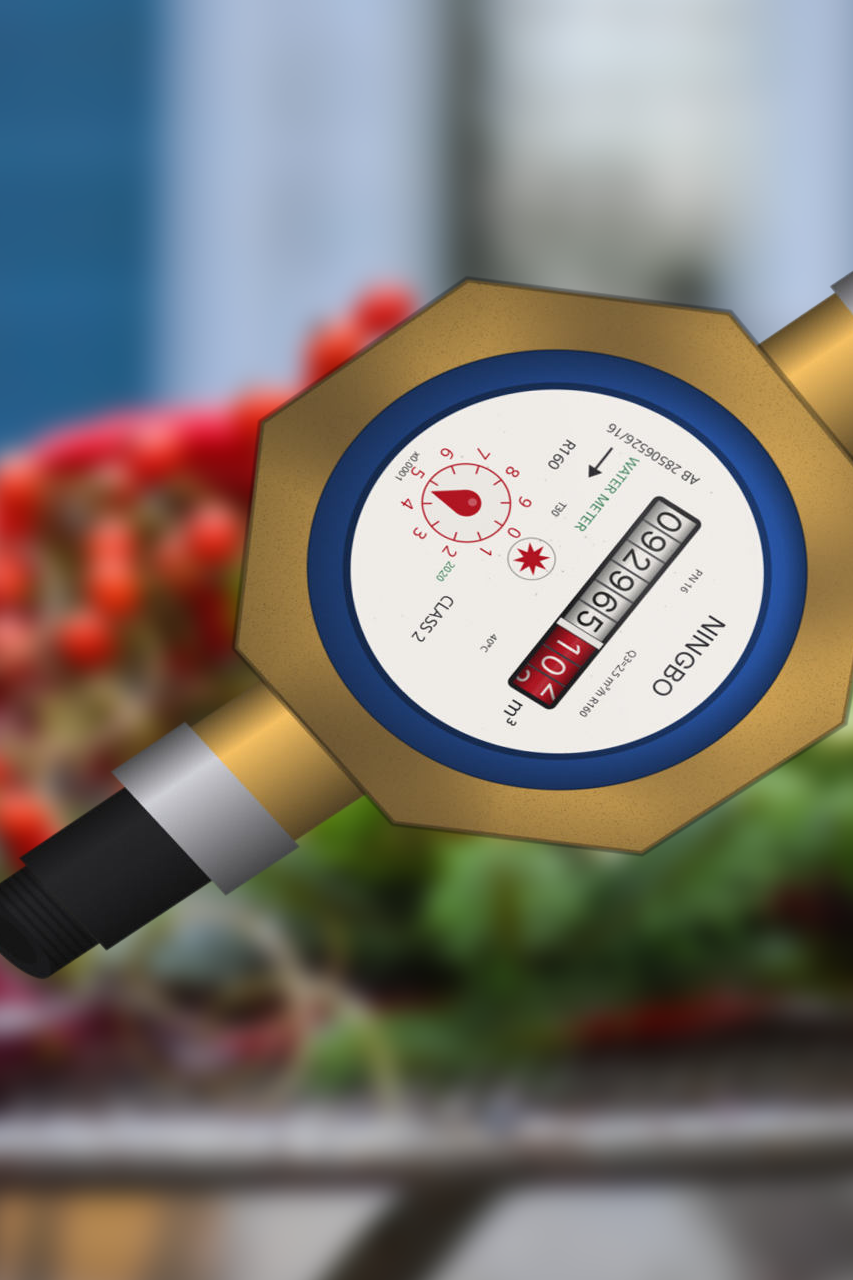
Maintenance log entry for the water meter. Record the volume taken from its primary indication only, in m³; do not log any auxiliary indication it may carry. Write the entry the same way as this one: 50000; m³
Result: 92965.1024; m³
